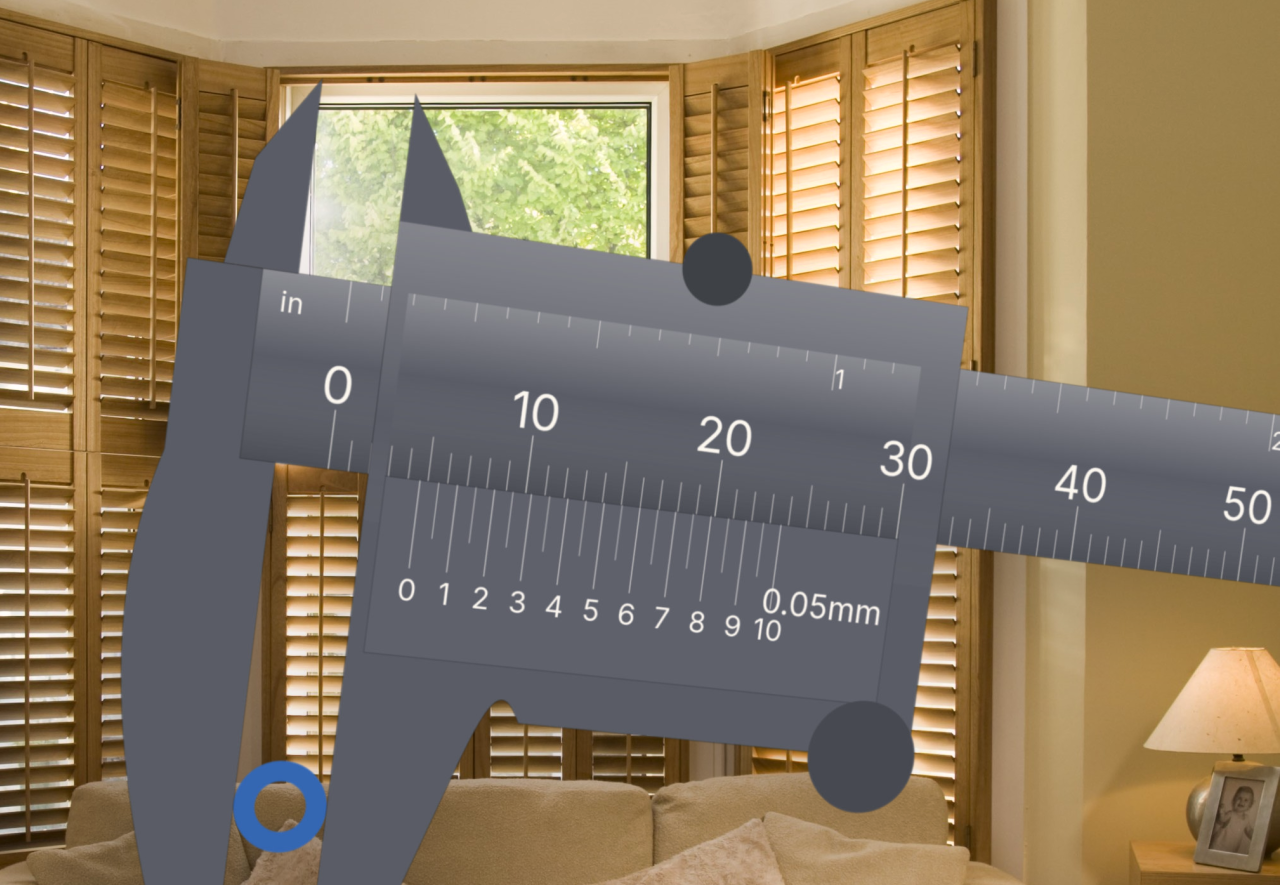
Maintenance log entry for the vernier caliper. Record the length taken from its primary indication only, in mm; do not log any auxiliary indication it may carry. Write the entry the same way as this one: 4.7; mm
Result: 4.6; mm
